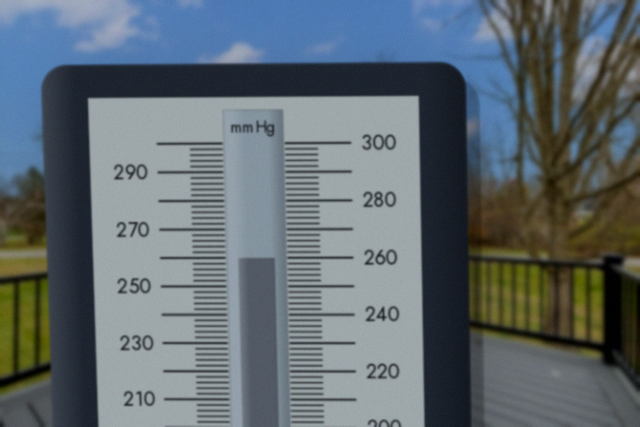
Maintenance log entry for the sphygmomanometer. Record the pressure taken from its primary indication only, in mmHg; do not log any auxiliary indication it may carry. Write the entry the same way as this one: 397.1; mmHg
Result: 260; mmHg
